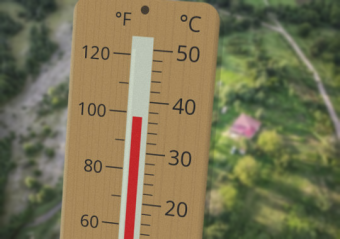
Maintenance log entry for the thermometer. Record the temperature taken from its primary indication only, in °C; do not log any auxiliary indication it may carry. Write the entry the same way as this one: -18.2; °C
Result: 37; °C
